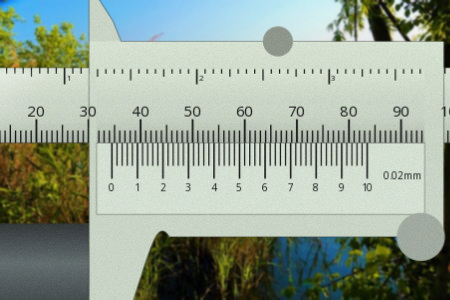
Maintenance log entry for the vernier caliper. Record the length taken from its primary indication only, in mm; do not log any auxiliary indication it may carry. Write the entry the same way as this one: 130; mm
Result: 34.5; mm
